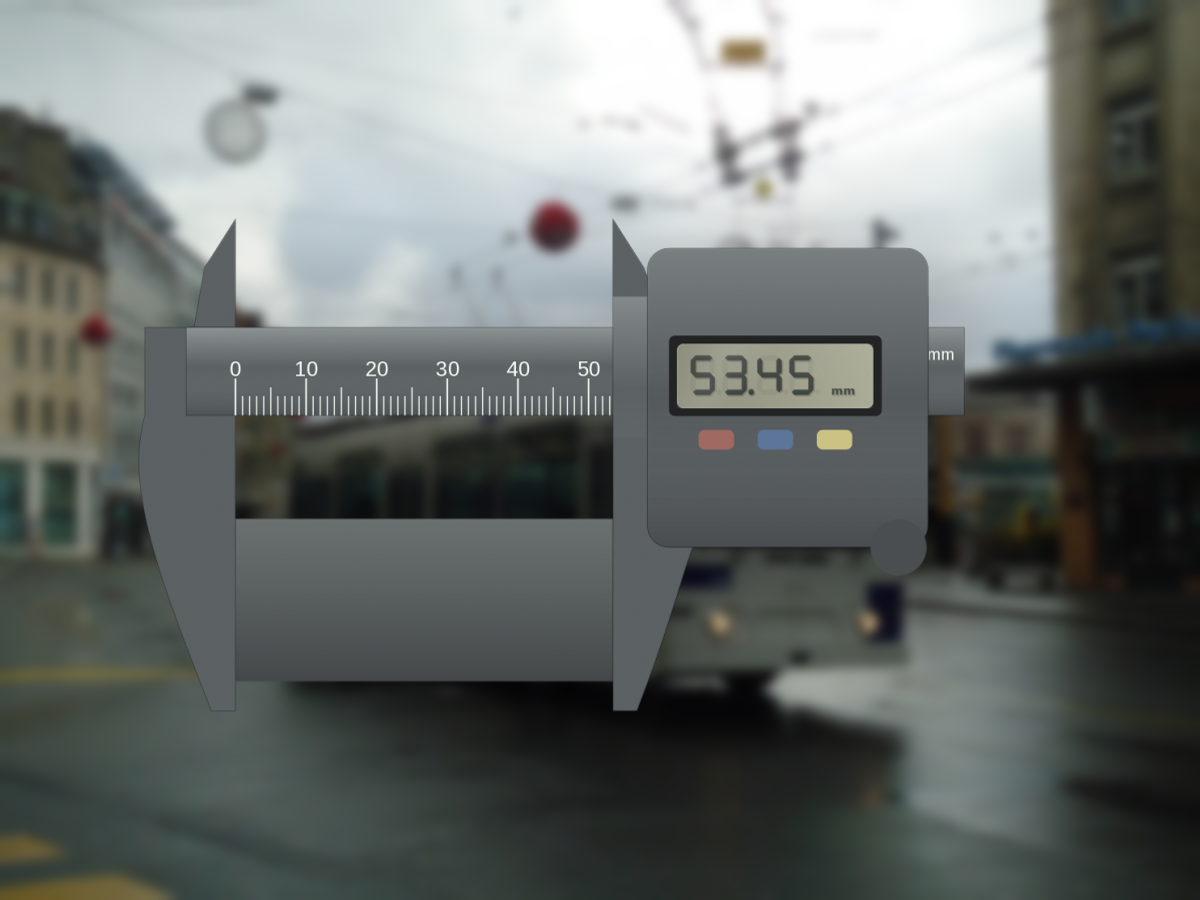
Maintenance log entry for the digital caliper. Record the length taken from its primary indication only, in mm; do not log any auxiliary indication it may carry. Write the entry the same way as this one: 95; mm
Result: 53.45; mm
